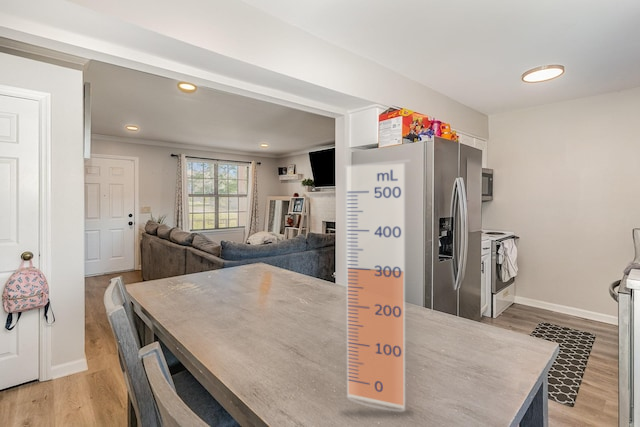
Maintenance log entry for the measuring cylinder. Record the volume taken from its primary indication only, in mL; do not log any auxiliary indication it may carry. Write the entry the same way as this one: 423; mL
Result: 300; mL
